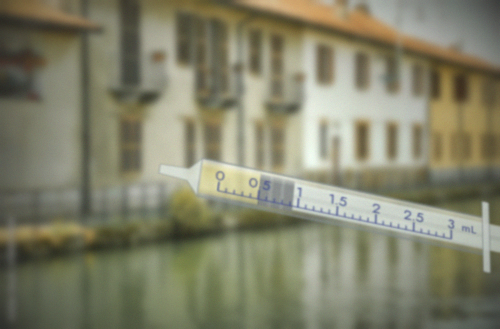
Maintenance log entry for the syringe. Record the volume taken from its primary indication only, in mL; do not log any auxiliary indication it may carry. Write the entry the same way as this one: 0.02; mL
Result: 0.5; mL
